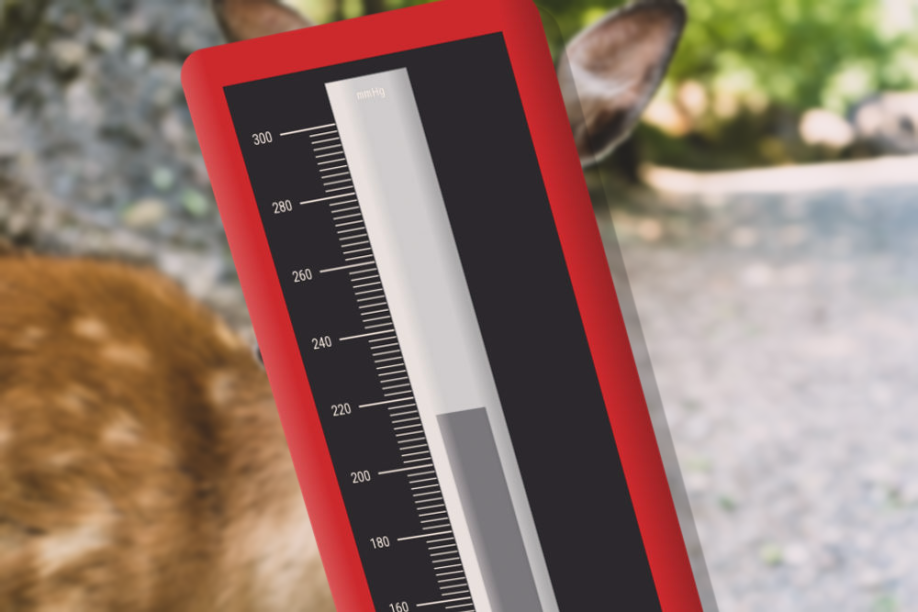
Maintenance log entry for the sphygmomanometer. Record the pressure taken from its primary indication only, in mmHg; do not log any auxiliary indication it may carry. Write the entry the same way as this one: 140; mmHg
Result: 214; mmHg
